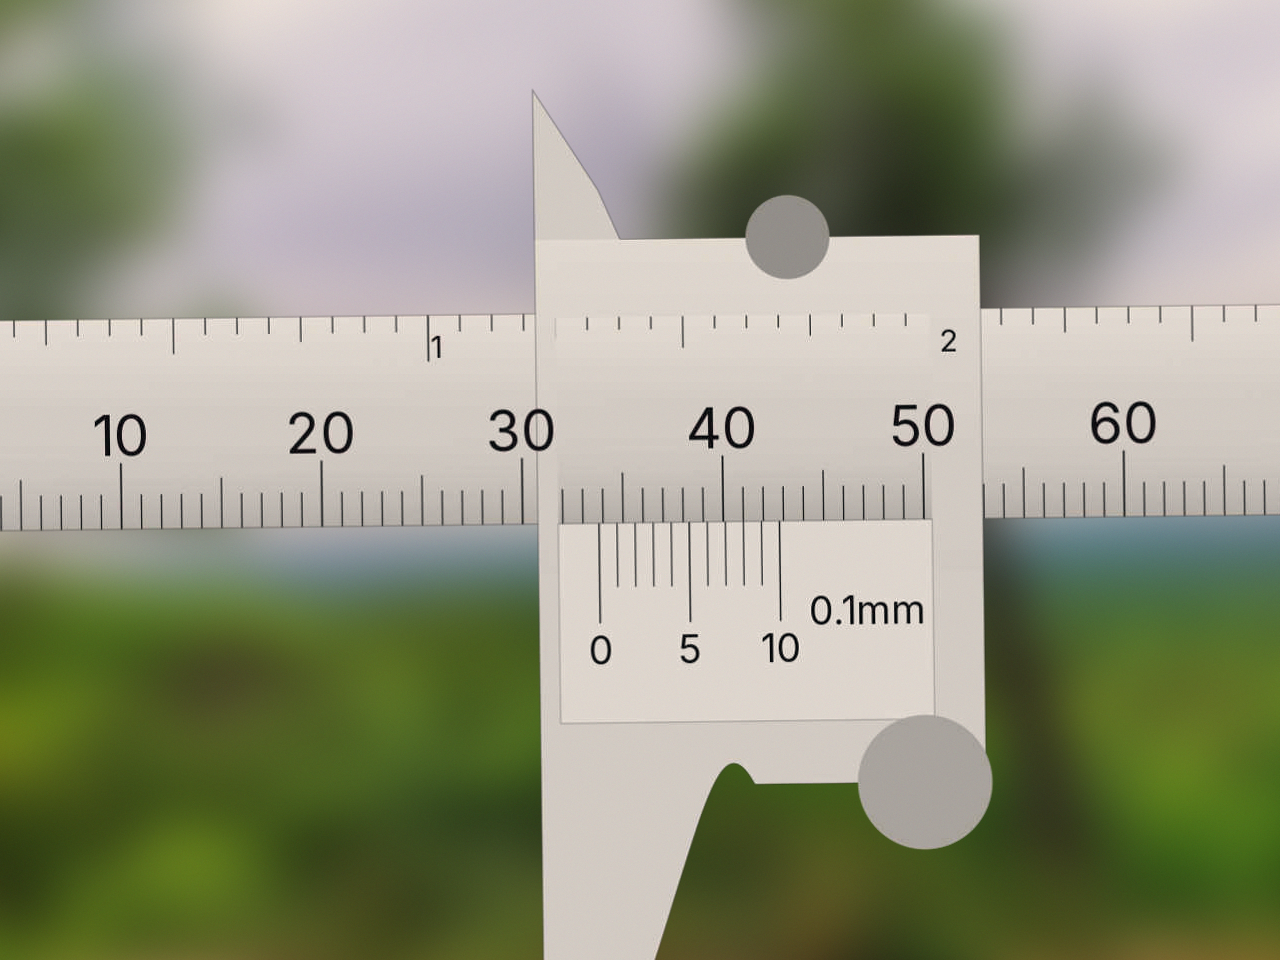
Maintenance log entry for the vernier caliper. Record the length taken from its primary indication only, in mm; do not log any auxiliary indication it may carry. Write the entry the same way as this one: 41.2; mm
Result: 33.8; mm
